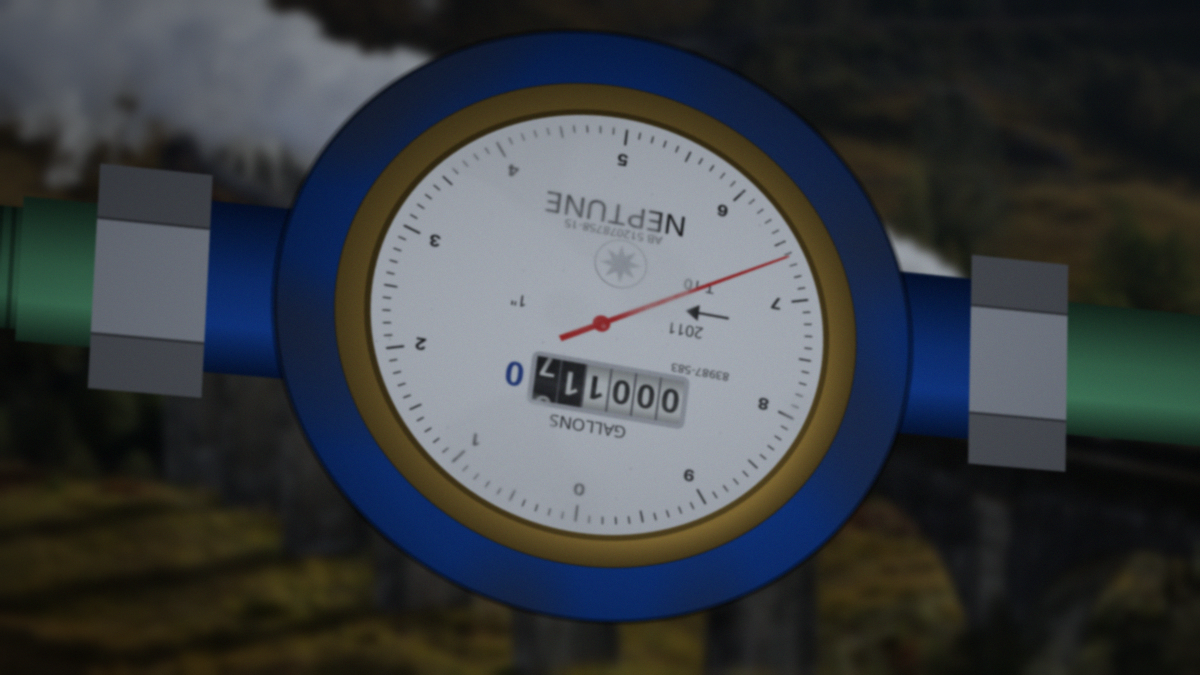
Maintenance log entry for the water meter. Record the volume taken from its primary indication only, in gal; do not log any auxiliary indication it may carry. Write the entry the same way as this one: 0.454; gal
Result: 1166.6; gal
